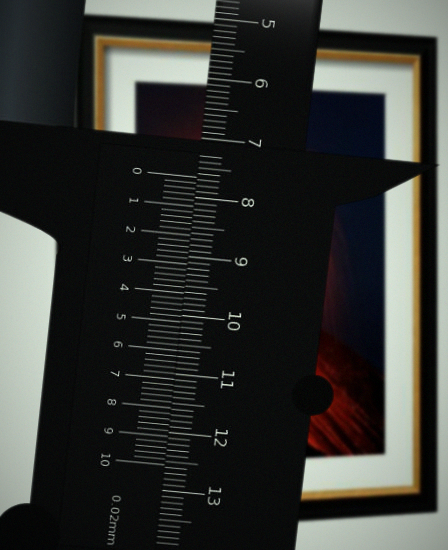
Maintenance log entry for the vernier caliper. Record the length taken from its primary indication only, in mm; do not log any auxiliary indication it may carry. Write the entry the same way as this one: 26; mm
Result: 76.6; mm
